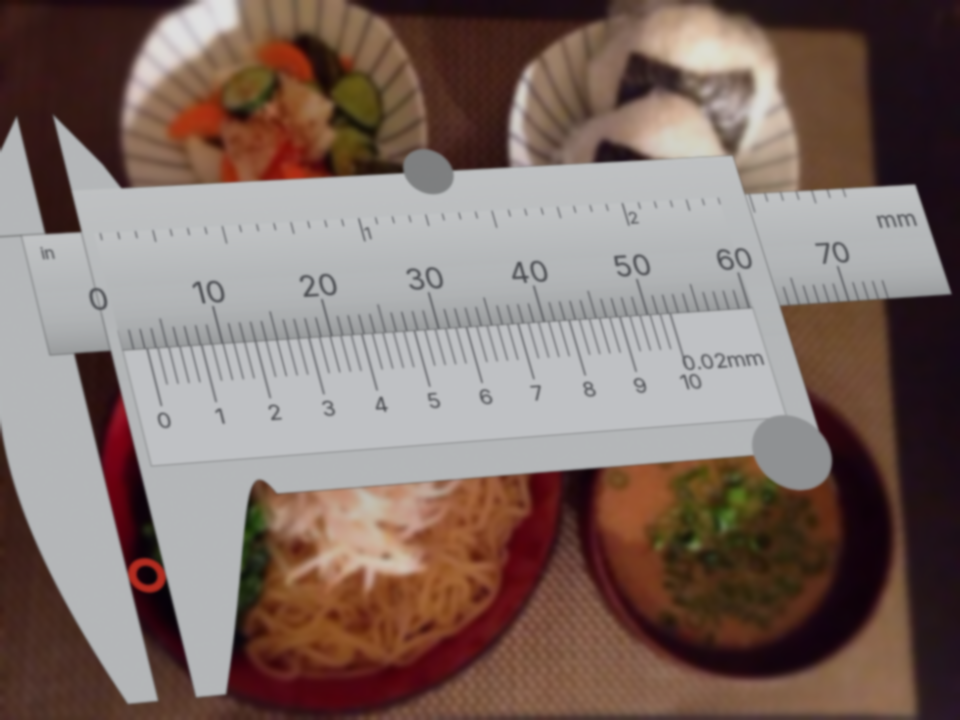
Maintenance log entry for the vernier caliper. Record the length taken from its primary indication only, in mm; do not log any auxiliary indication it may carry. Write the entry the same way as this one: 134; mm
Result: 3.2; mm
